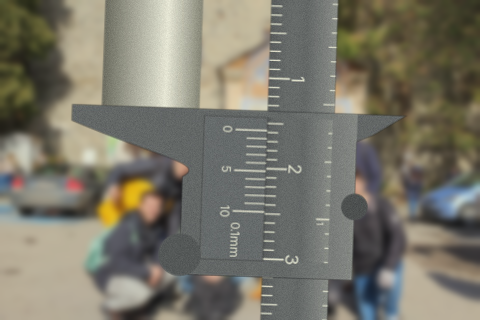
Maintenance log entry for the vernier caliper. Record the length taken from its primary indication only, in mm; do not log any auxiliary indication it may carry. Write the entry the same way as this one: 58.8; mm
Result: 15.8; mm
